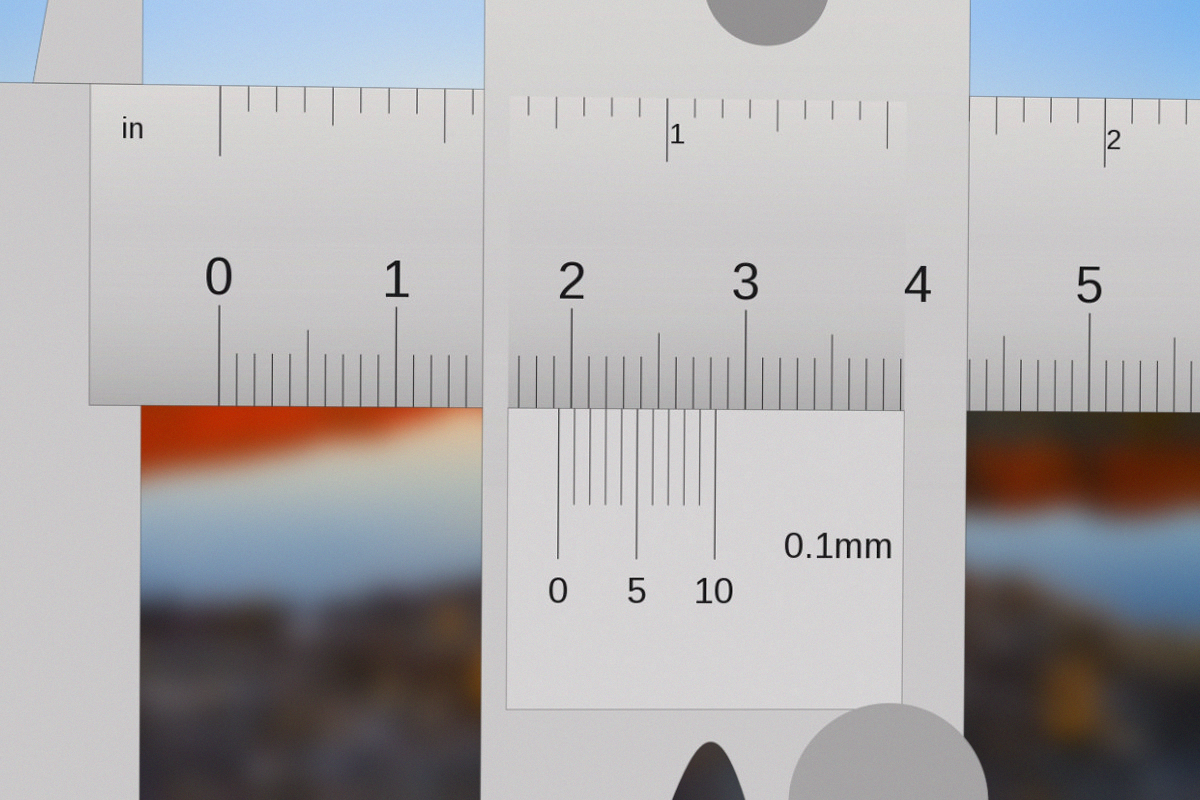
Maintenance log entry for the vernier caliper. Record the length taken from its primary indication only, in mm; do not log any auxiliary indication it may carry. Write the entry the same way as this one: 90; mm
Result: 19.3; mm
